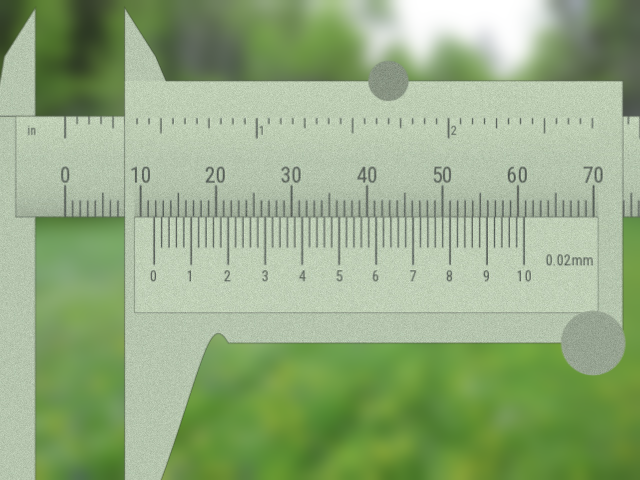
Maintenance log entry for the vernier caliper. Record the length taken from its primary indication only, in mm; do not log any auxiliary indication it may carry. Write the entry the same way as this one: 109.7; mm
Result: 11.8; mm
